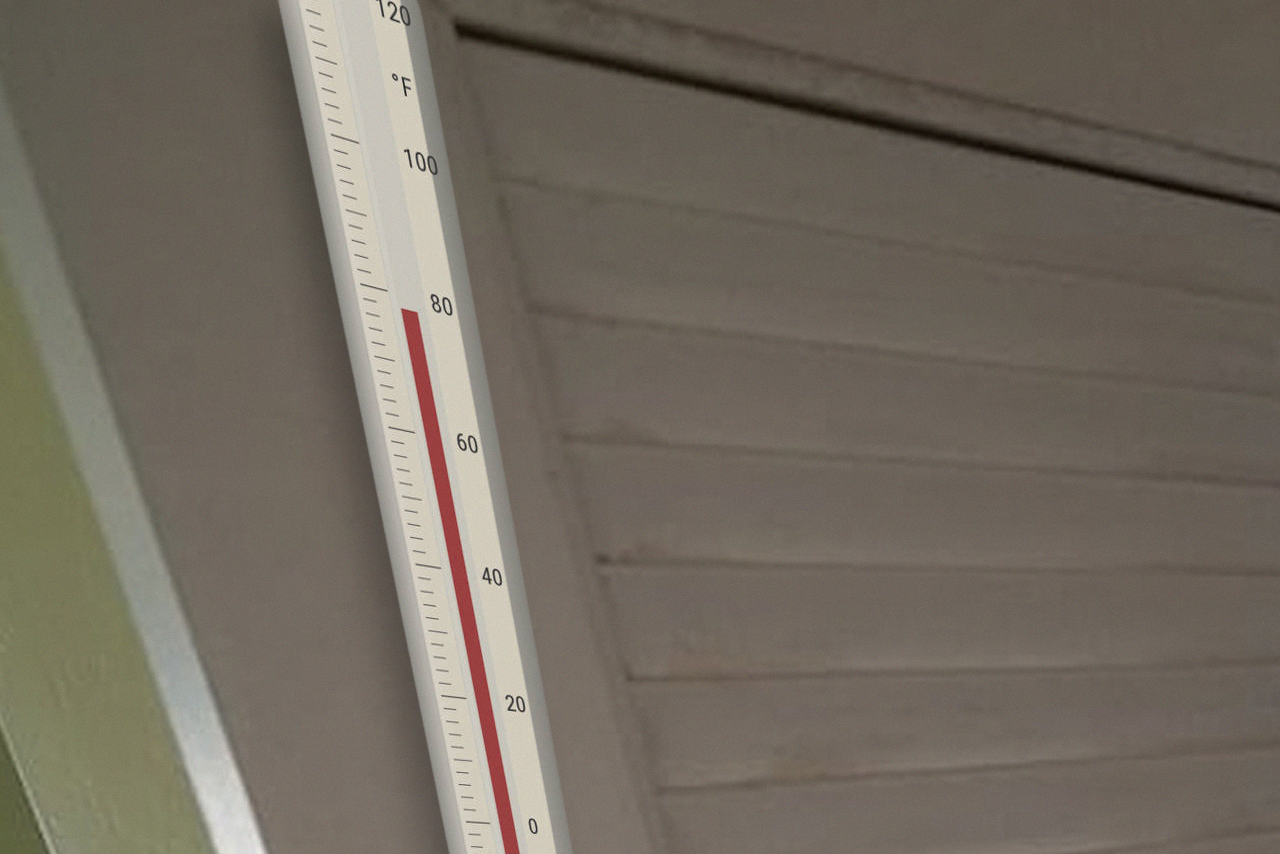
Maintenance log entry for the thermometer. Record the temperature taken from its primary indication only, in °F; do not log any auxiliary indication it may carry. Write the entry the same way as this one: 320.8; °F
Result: 78; °F
